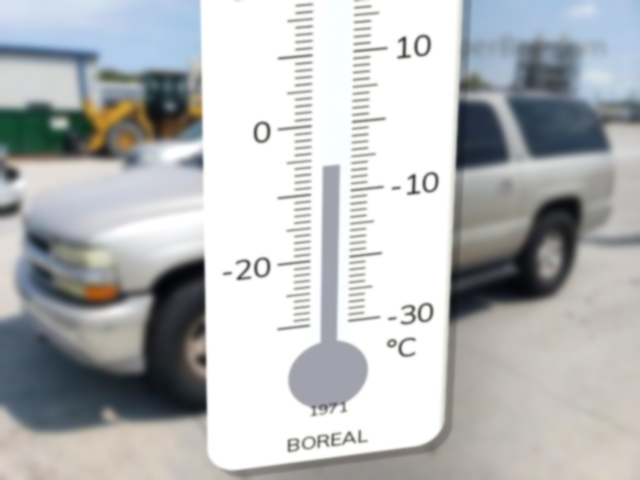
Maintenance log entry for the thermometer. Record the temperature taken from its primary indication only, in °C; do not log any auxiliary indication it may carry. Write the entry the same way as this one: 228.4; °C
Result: -6; °C
